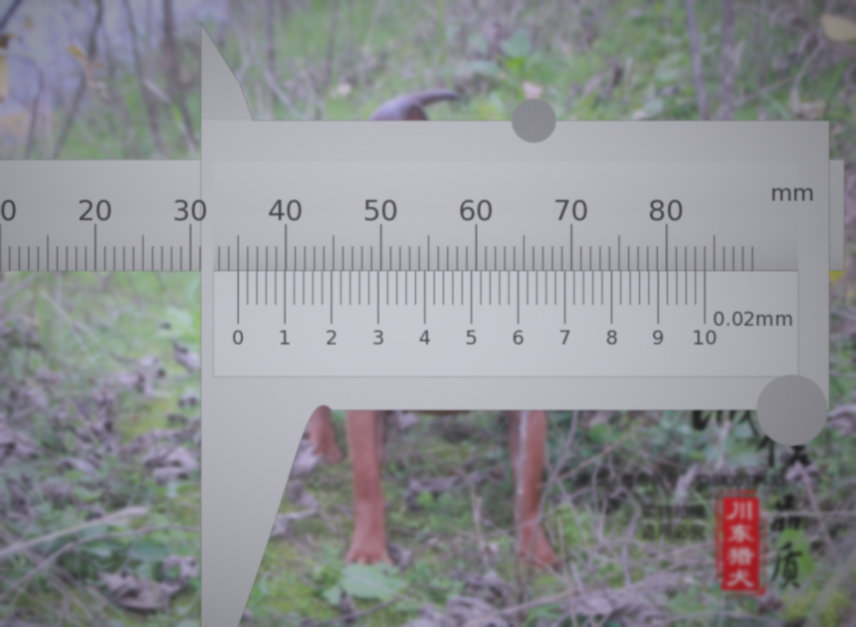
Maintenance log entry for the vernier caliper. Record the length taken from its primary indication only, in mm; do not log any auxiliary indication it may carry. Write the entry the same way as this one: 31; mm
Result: 35.0; mm
